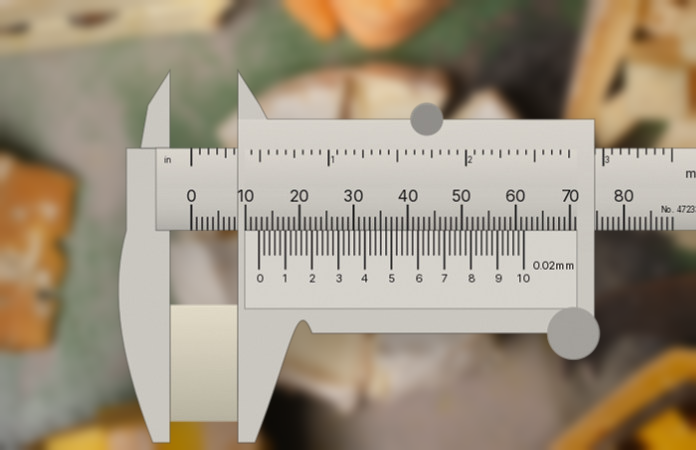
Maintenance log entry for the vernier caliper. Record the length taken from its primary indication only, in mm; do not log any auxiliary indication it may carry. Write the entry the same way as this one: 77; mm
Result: 12.5; mm
